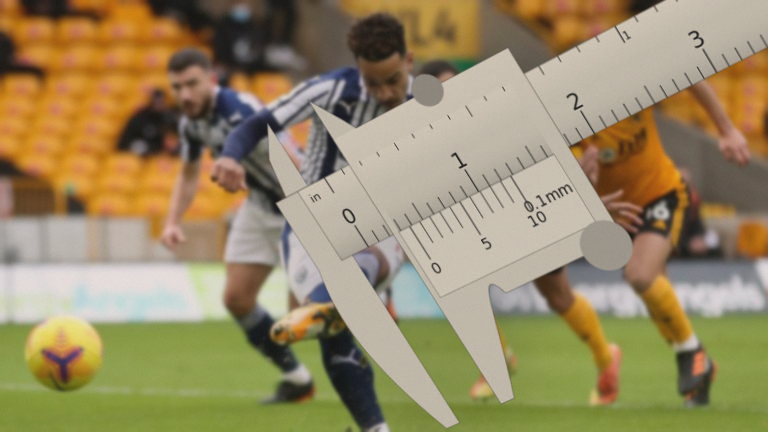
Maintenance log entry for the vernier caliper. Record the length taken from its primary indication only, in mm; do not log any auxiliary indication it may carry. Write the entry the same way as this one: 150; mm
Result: 3.8; mm
